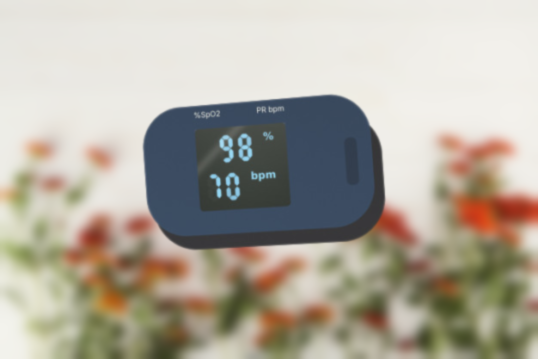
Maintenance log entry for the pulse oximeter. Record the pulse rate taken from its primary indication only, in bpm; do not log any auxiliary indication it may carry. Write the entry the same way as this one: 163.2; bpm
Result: 70; bpm
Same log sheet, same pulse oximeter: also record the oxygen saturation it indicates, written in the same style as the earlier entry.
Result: 98; %
